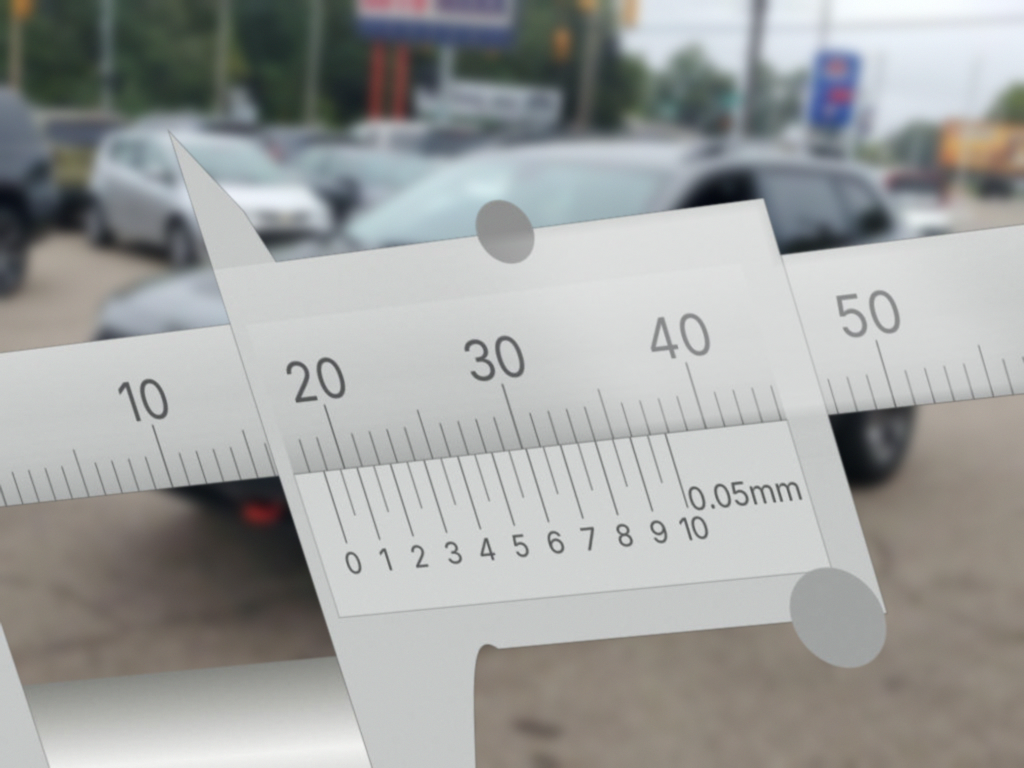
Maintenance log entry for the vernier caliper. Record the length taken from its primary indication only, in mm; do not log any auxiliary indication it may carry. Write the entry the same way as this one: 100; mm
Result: 18.8; mm
